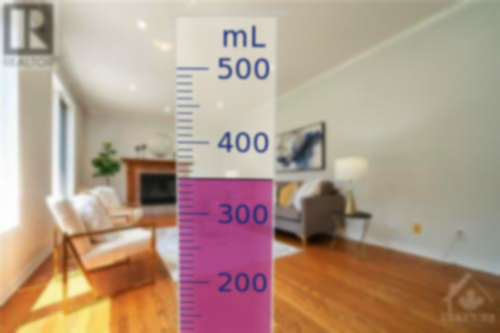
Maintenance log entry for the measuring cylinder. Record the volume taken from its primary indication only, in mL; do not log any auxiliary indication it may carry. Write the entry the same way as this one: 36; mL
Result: 350; mL
